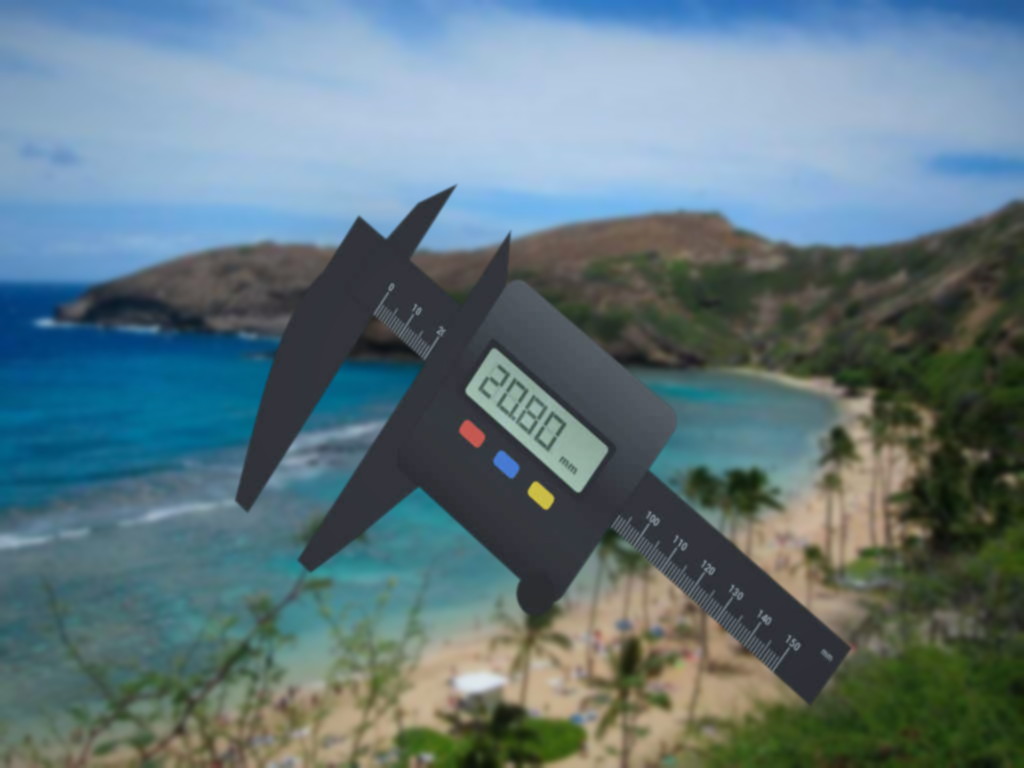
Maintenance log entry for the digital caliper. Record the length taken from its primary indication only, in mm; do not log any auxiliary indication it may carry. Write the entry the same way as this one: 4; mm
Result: 20.80; mm
